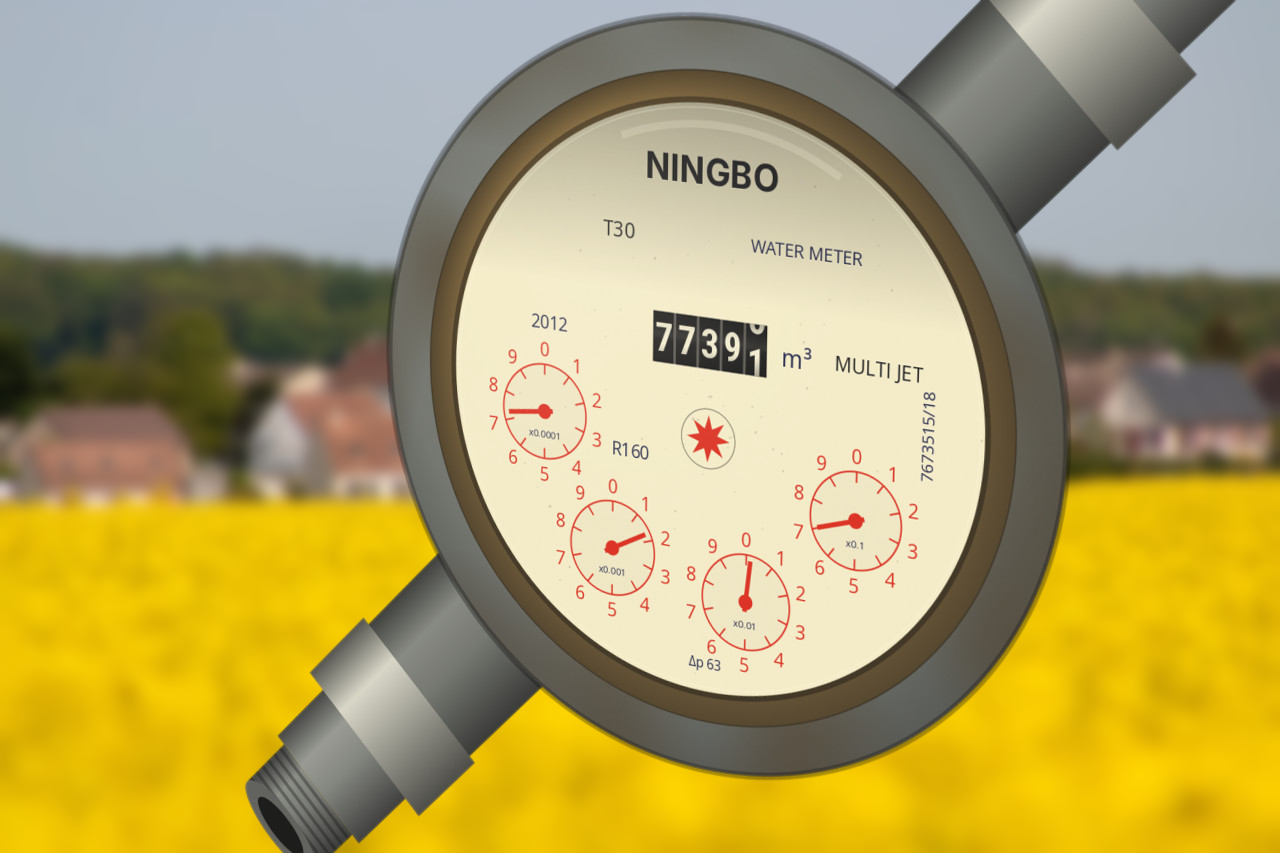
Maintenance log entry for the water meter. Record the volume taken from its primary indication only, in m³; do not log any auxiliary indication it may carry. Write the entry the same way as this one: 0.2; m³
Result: 77390.7017; m³
